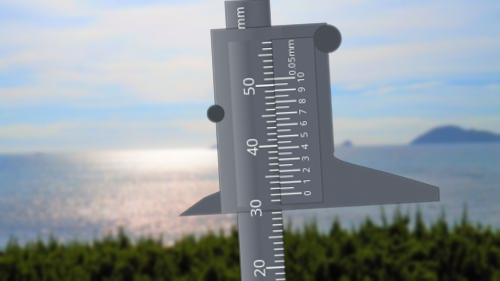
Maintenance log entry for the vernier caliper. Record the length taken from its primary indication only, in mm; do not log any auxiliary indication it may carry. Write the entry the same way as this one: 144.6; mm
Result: 32.0; mm
